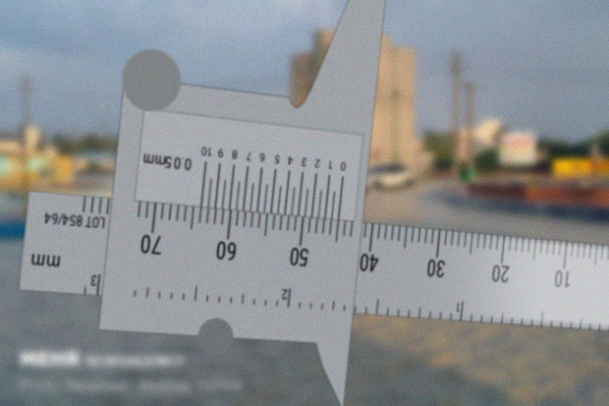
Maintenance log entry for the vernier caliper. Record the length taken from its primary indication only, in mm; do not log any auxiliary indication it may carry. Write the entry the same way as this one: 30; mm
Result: 45.0; mm
